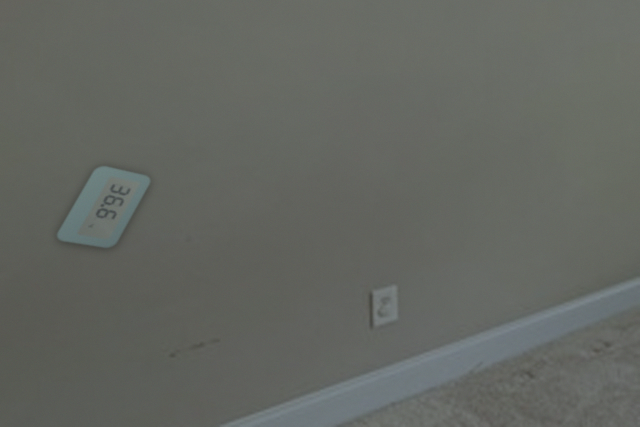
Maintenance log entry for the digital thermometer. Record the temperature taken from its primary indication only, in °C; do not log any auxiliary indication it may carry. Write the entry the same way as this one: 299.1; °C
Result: 36.6; °C
